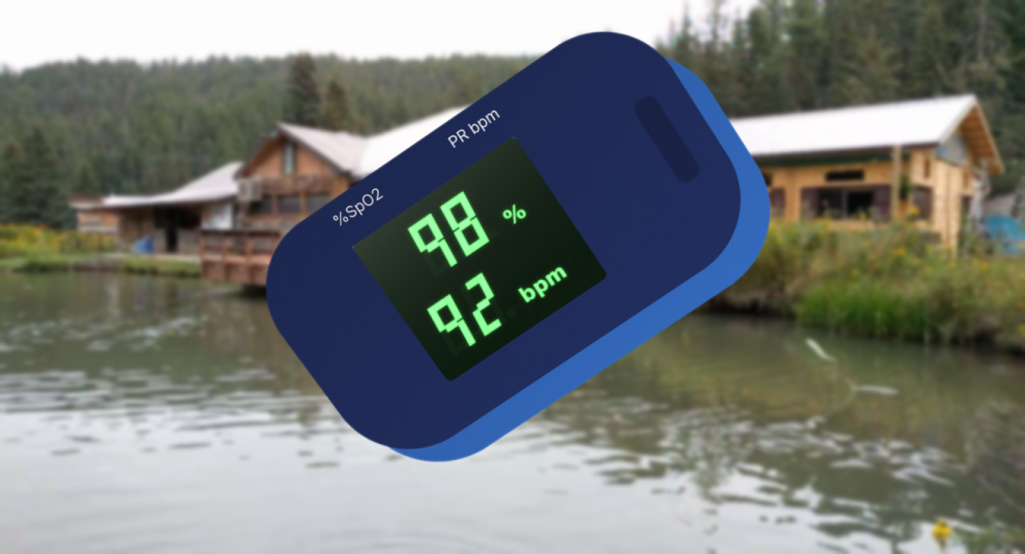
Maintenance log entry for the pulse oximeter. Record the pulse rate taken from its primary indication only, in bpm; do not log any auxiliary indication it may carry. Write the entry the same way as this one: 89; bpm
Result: 92; bpm
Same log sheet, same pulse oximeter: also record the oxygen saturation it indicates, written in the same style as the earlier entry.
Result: 98; %
